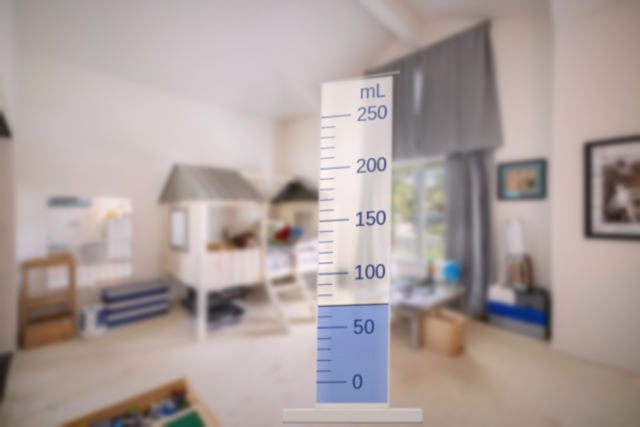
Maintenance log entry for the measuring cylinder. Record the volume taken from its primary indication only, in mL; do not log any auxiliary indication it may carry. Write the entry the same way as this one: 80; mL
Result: 70; mL
